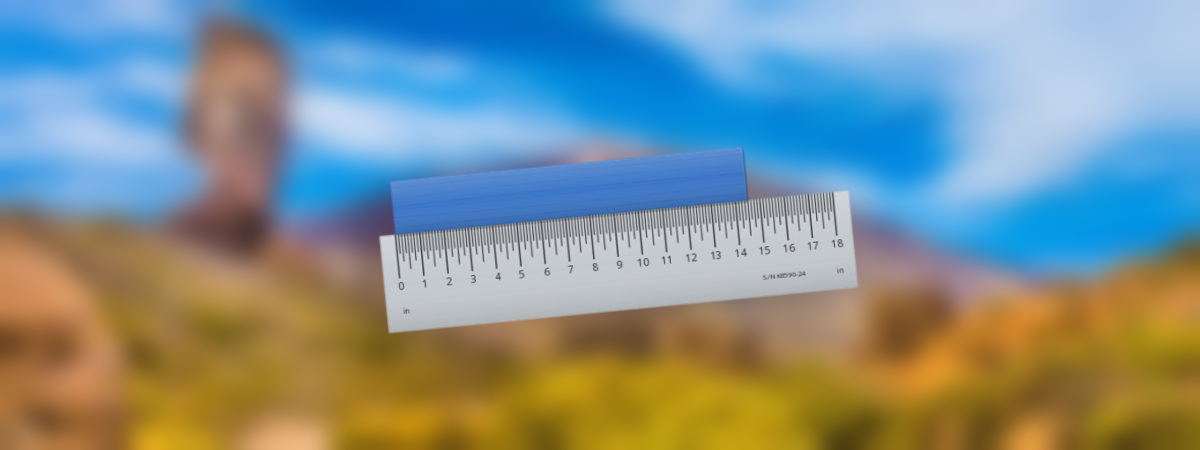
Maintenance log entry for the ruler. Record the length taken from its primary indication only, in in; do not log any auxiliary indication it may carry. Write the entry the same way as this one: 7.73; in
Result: 14.5; in
